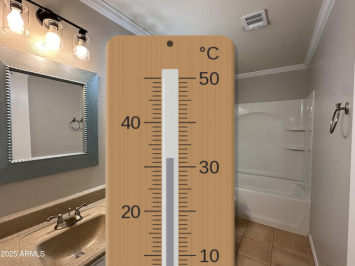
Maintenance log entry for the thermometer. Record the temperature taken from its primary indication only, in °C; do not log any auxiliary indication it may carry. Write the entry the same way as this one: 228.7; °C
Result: 32; °C
